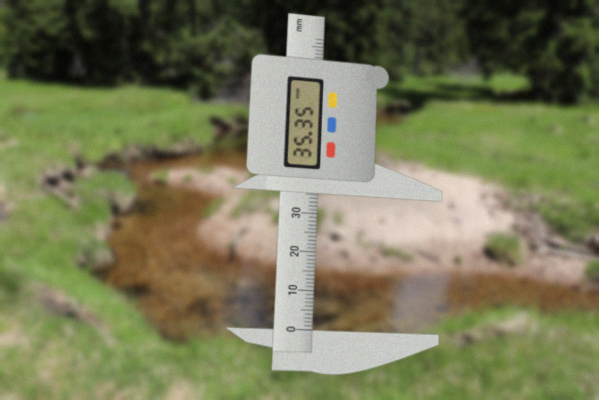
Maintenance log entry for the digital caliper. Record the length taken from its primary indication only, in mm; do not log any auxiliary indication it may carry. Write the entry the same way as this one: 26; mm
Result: 35.35; mm
